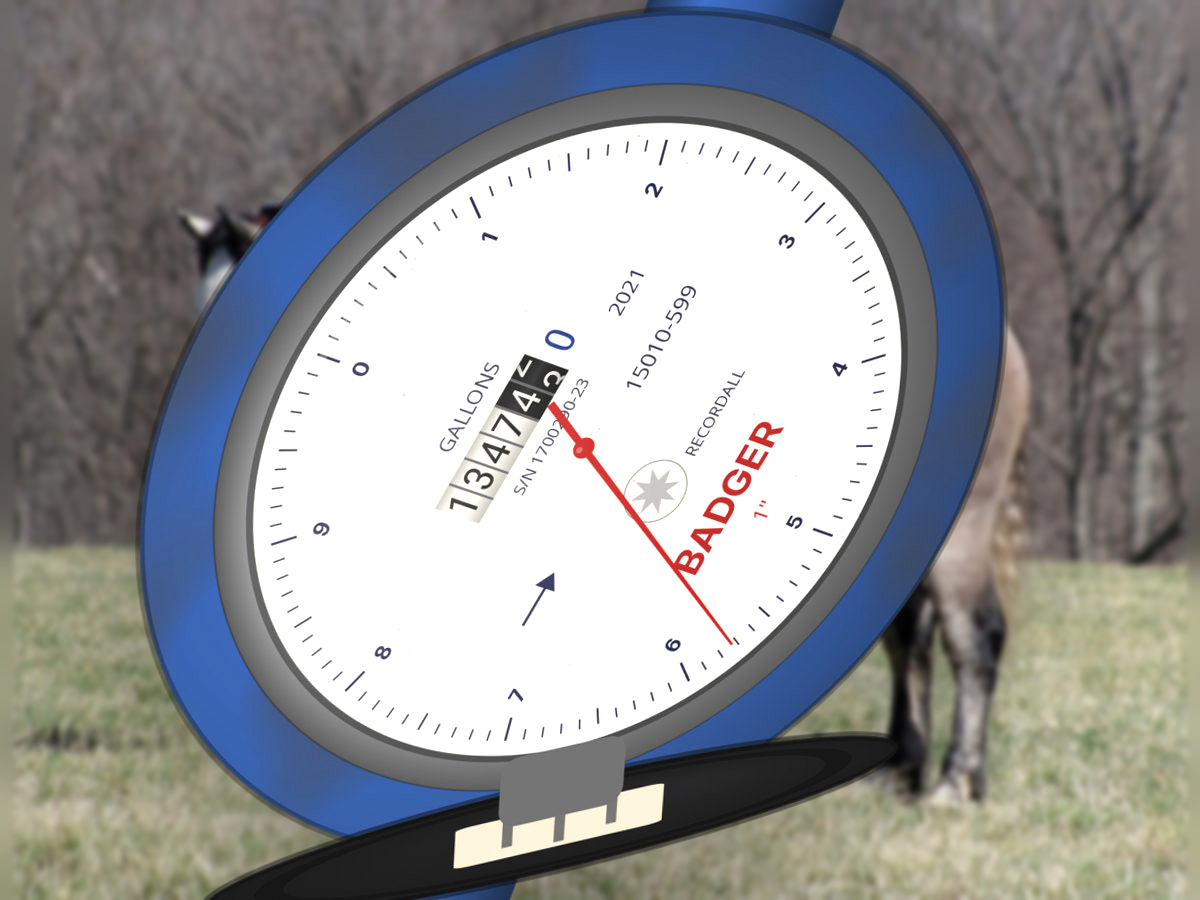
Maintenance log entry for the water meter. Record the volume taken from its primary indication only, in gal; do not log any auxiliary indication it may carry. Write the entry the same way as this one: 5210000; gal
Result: 1347425.7; gal
